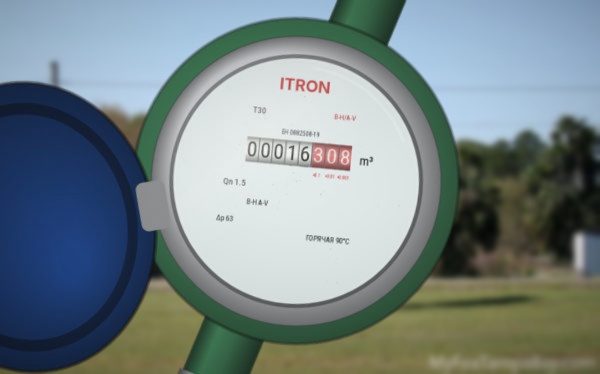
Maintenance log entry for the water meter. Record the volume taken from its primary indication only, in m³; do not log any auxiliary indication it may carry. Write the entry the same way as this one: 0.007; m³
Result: 16.308; m³
